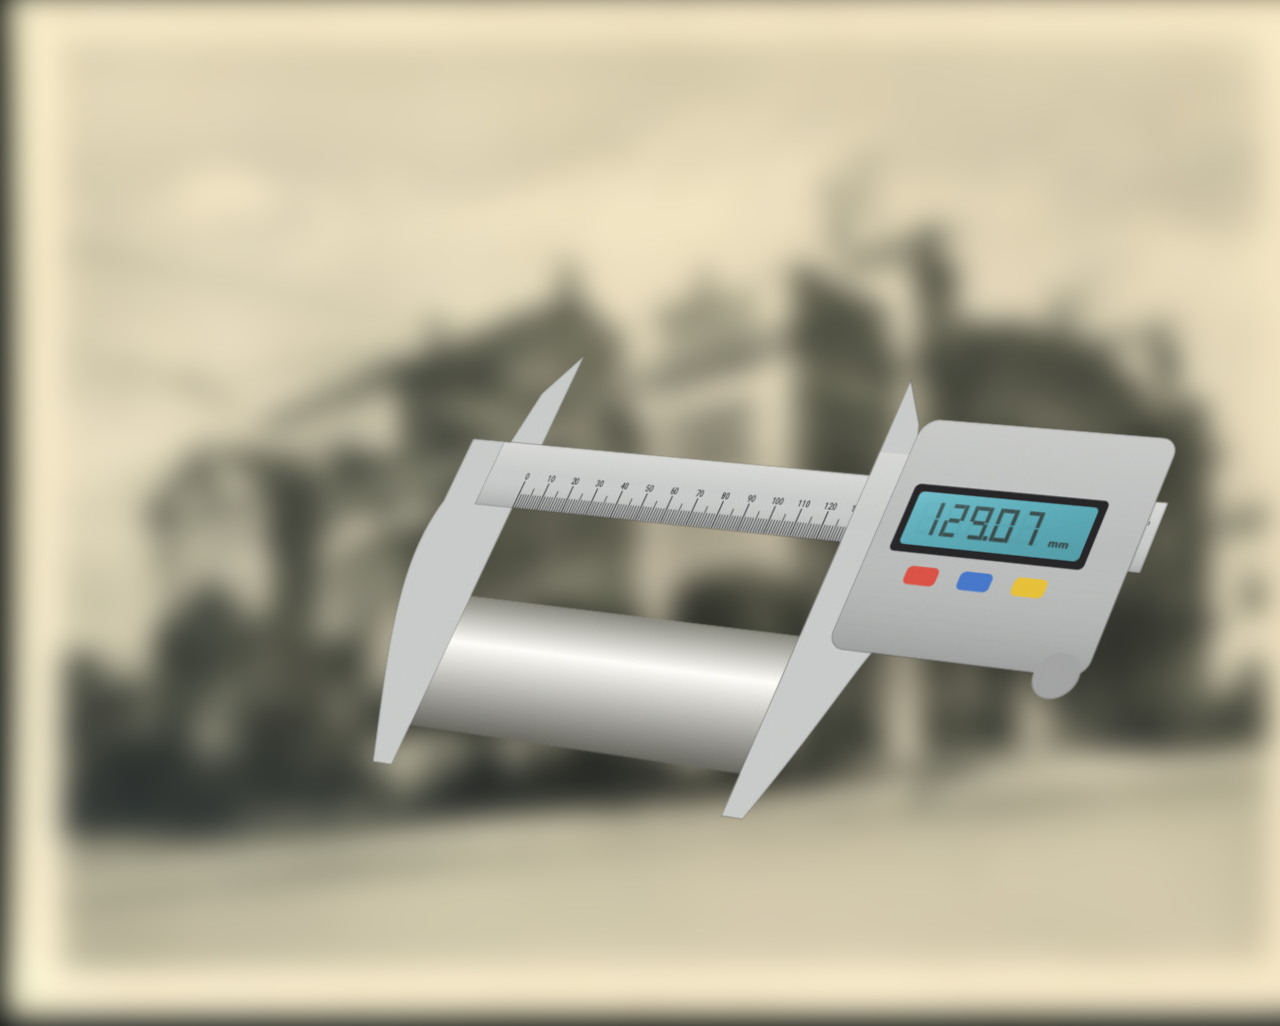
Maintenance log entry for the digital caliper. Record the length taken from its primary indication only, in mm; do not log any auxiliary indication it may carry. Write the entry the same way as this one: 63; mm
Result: 129.07; mm
